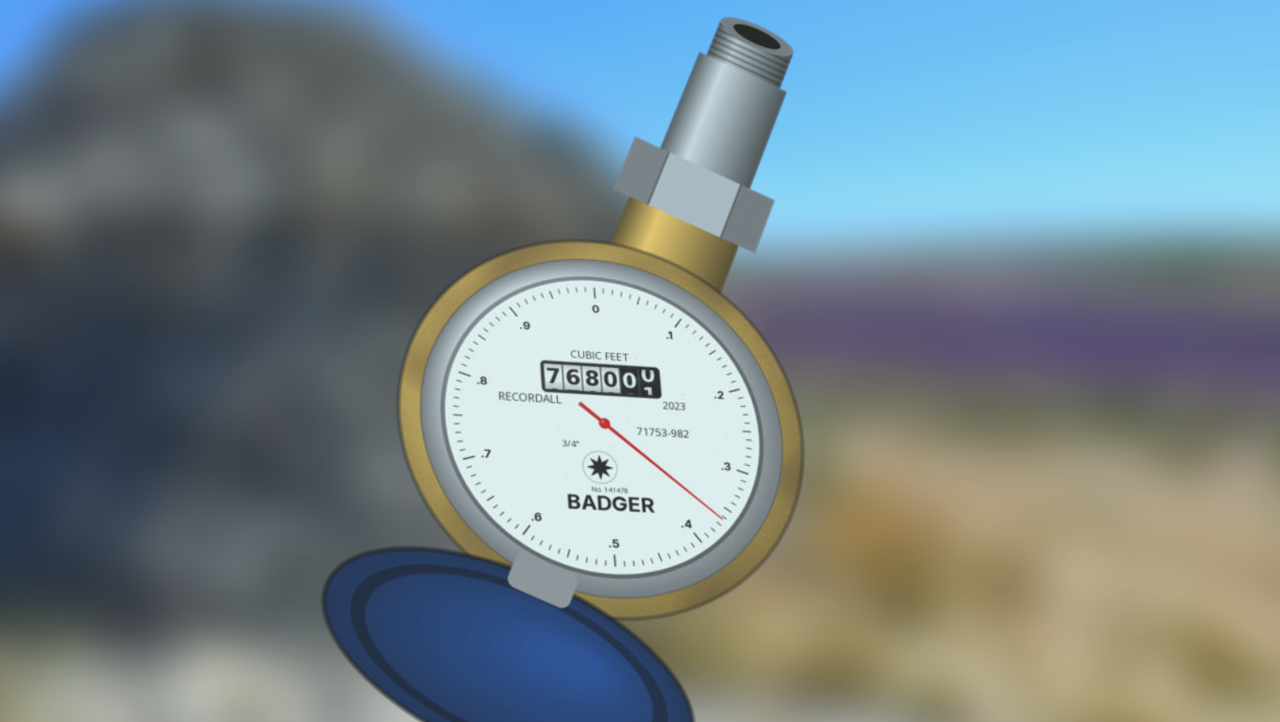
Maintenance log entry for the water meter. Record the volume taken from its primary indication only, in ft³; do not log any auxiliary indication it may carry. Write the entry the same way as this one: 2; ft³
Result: 768000.36; ft³
